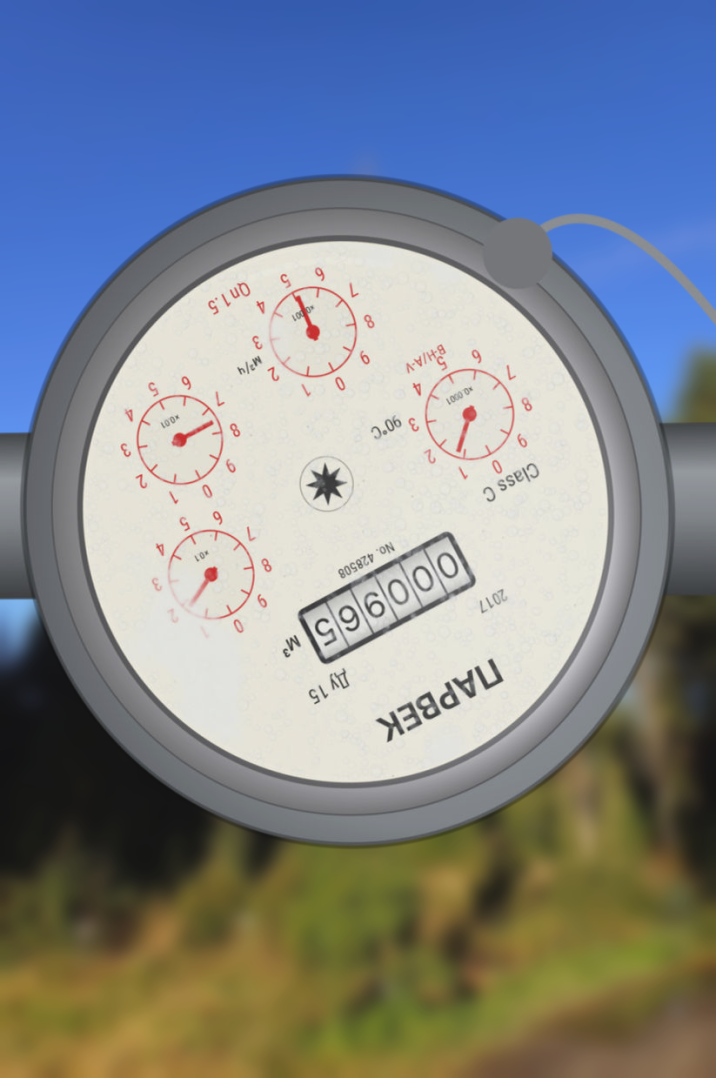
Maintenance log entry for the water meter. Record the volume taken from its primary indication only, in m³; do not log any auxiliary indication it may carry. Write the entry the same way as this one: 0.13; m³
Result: 965.1751; m³
